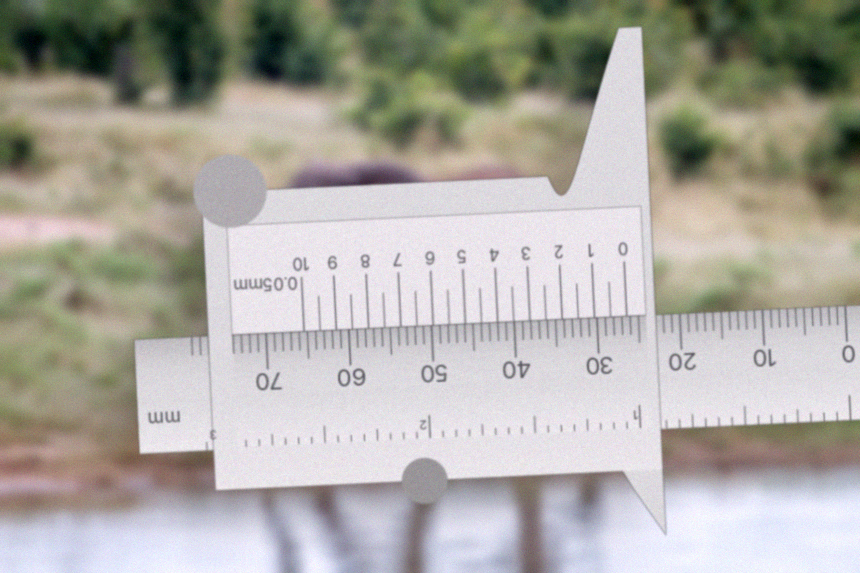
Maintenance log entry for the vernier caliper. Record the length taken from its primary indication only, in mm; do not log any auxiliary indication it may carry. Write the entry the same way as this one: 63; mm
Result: 26.4; mm
